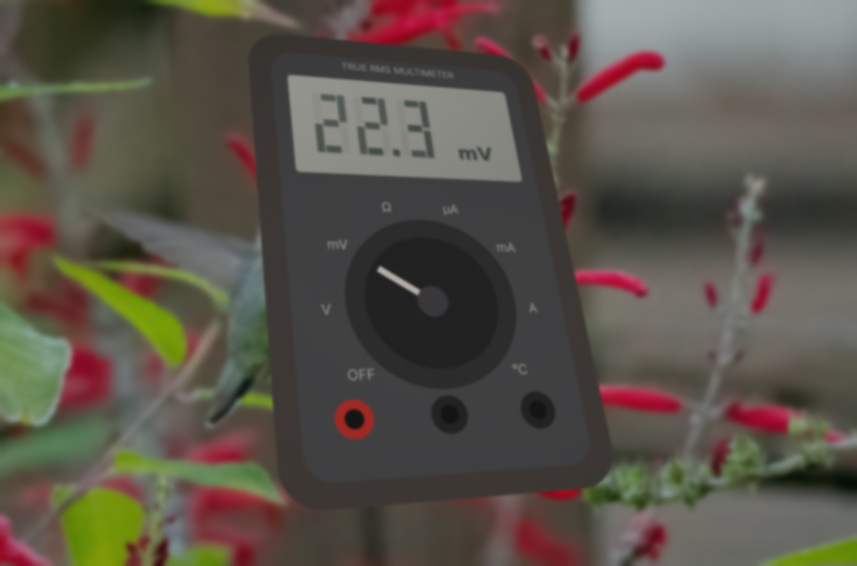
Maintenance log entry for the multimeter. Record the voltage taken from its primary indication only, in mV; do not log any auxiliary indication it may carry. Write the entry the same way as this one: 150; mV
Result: 22.3; mV
